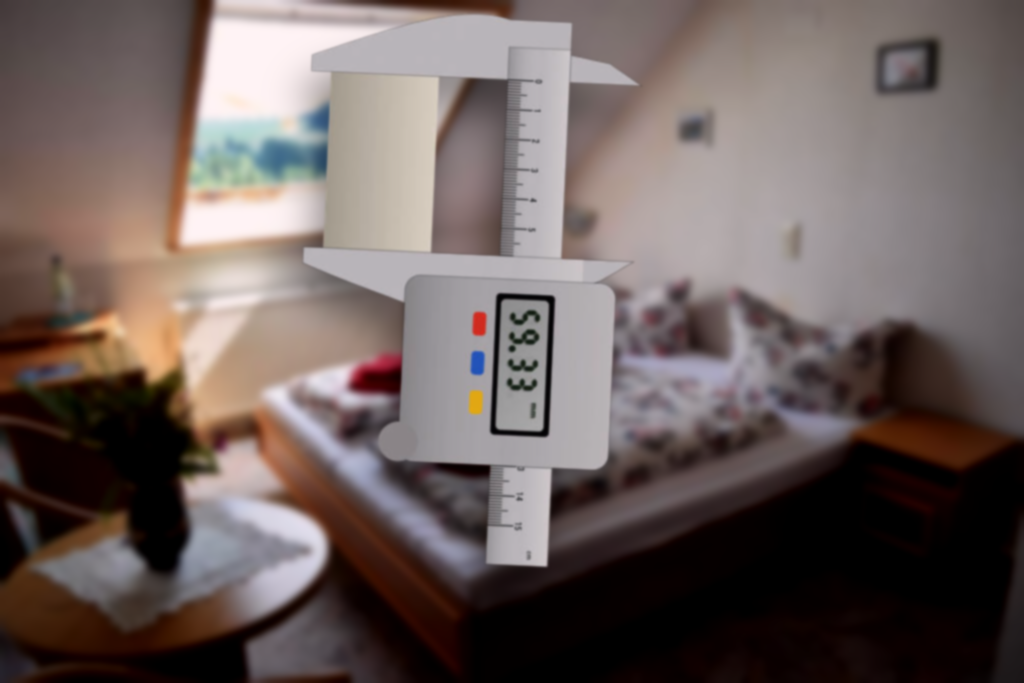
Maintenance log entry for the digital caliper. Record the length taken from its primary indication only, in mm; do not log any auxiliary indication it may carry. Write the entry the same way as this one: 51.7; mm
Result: 59.33; mm
